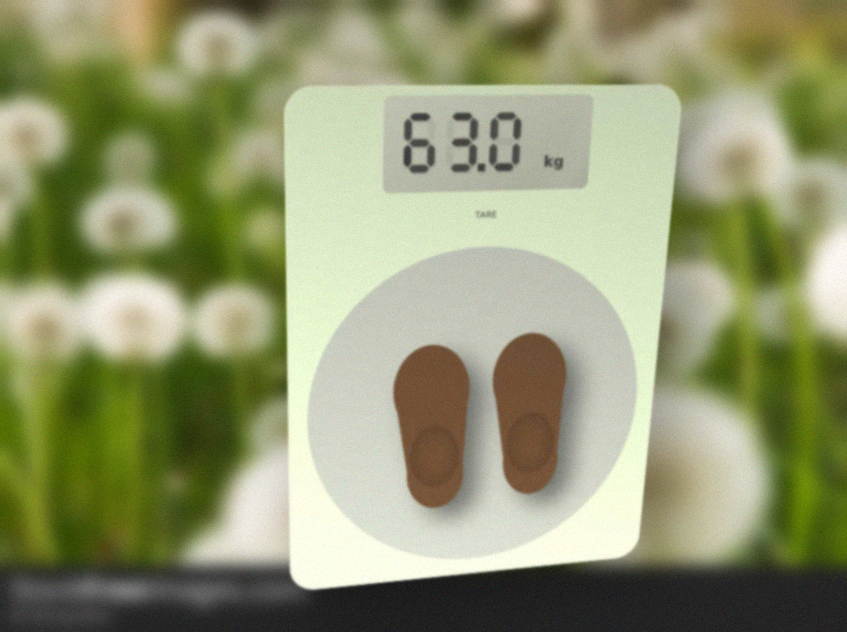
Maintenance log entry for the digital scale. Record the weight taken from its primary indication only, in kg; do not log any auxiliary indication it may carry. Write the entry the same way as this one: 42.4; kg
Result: 63.0; kg
